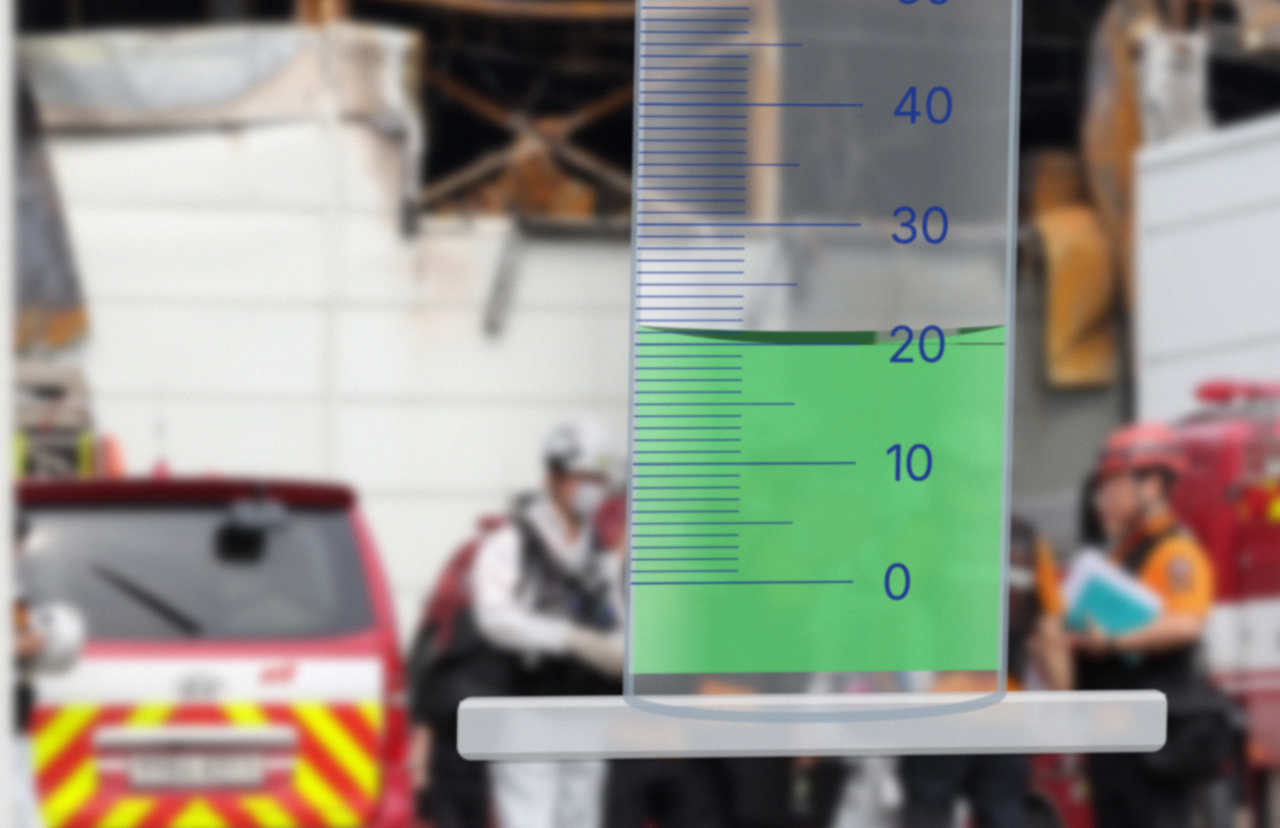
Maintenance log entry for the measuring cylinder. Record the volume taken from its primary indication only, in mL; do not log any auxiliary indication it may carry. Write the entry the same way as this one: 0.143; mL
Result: 20; mL
